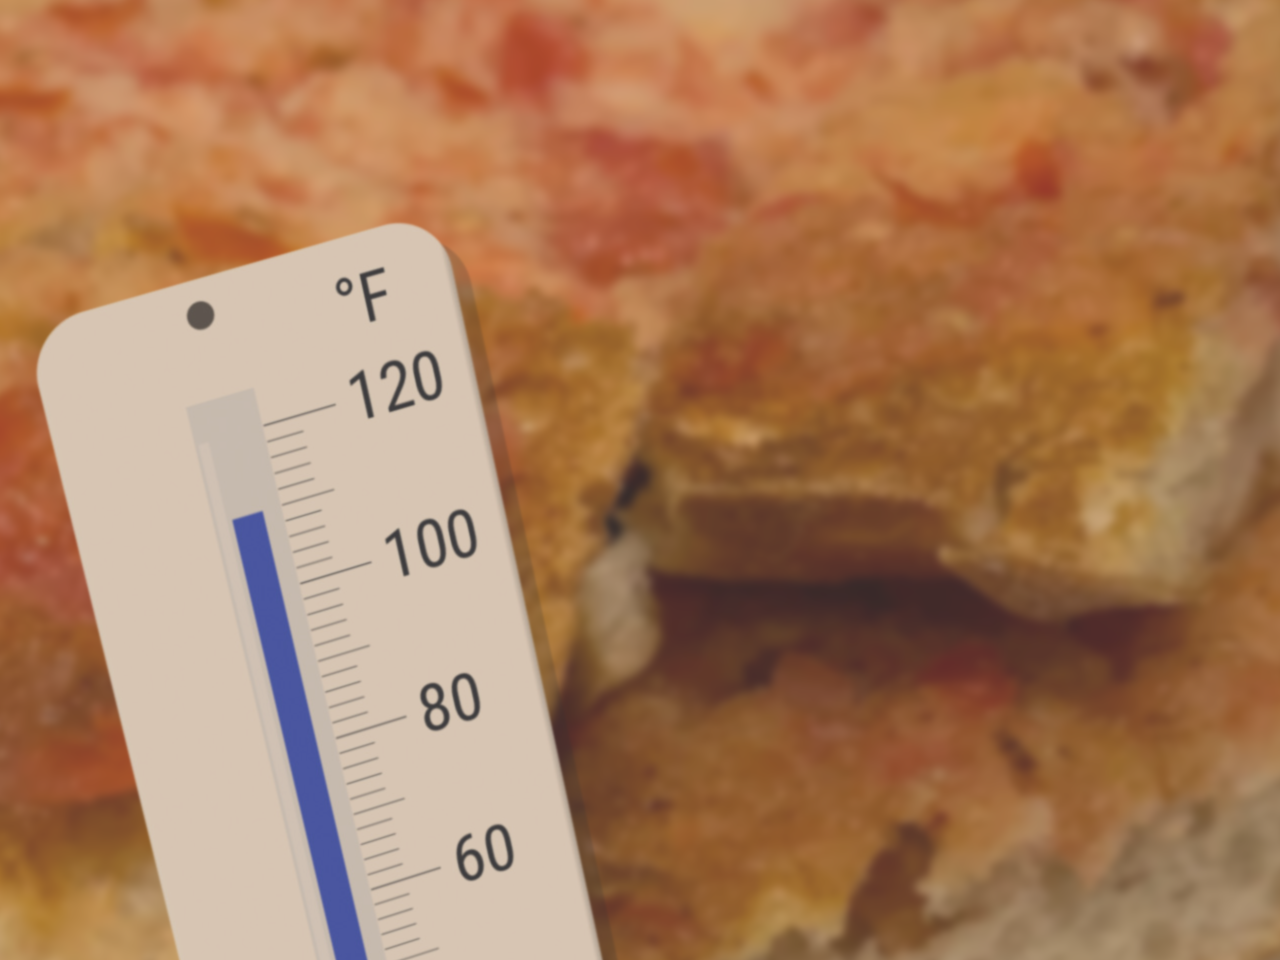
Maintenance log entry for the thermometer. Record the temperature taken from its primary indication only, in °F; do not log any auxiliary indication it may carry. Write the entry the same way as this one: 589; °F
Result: 110; °F
